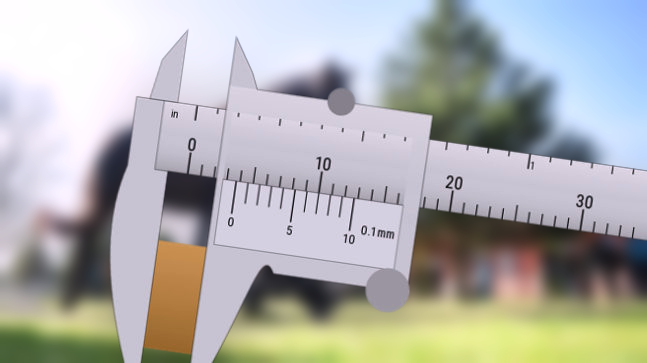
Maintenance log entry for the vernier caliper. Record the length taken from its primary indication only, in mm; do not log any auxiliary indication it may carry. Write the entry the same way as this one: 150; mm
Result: 3.7; mm
